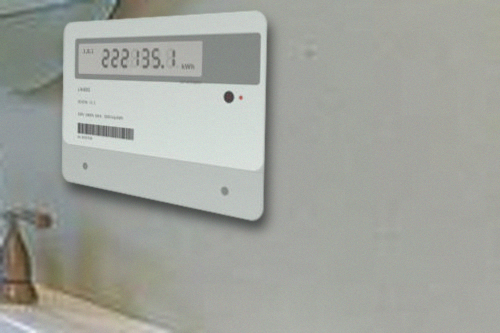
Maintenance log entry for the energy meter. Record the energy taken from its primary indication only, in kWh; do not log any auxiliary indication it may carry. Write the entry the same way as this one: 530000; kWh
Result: 222135.1; kWh
